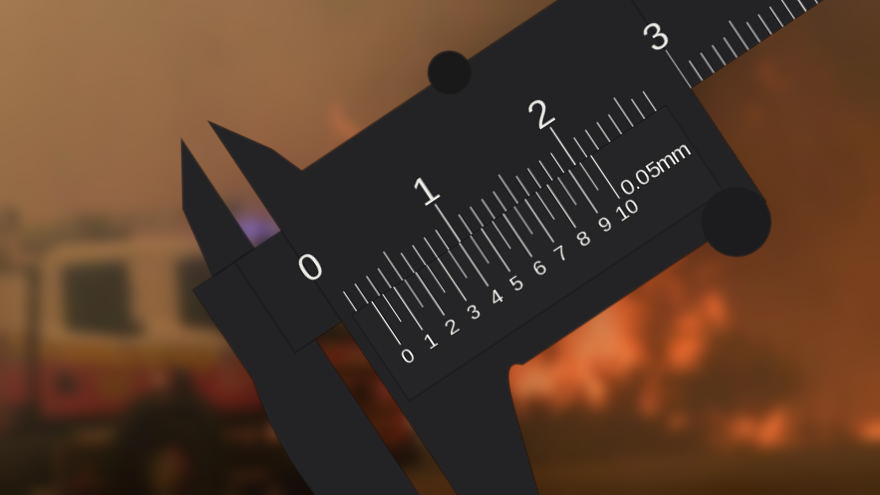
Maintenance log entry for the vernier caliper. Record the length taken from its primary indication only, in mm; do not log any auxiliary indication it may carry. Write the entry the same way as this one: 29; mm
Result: 2.3; mm
